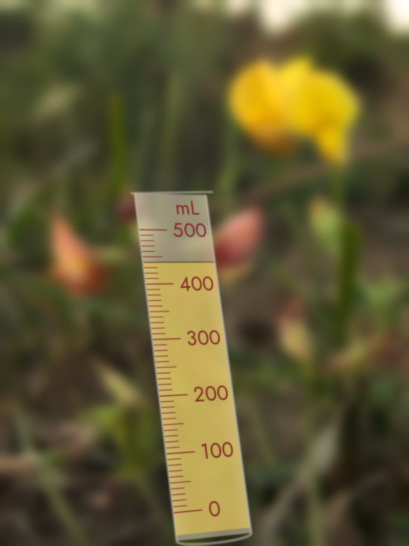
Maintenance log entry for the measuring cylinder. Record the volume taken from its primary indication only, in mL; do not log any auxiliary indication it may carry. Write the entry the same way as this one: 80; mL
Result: 440; mL
